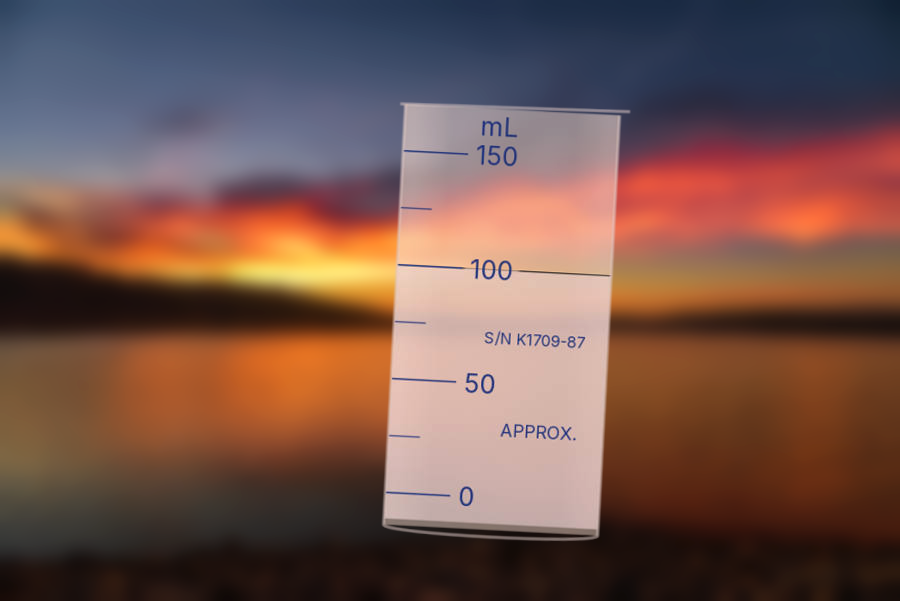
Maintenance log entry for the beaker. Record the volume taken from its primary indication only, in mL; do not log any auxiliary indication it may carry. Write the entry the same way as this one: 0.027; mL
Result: 100; mL
